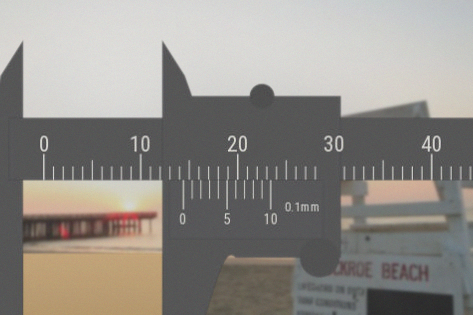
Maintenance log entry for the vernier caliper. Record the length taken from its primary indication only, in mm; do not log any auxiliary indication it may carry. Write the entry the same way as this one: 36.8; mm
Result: 14.4; mm
